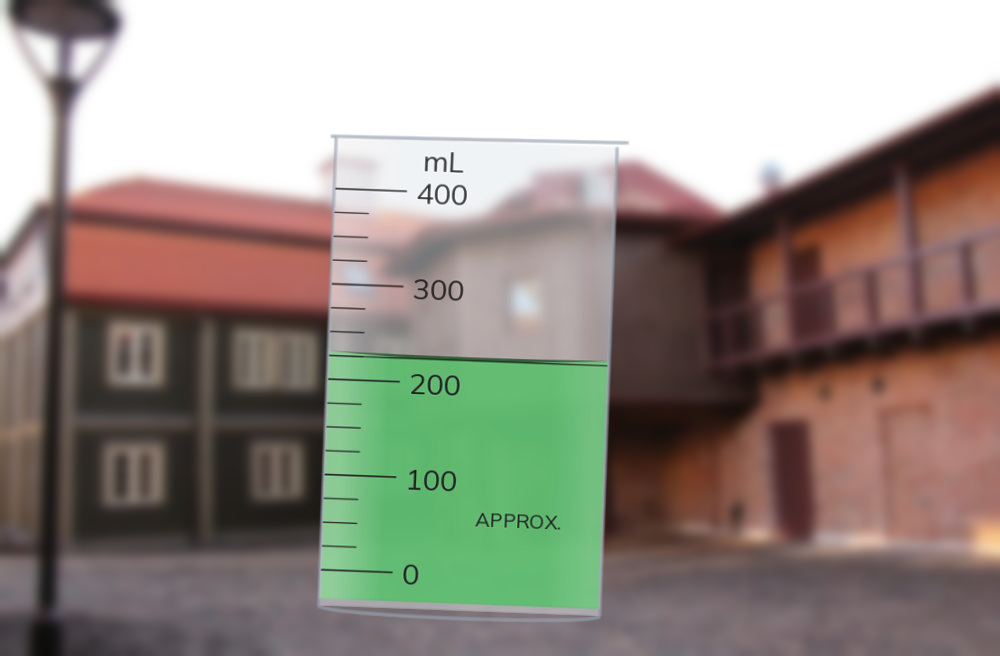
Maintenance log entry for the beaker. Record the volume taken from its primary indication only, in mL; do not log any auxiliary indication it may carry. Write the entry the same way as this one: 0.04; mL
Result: 225; mL
